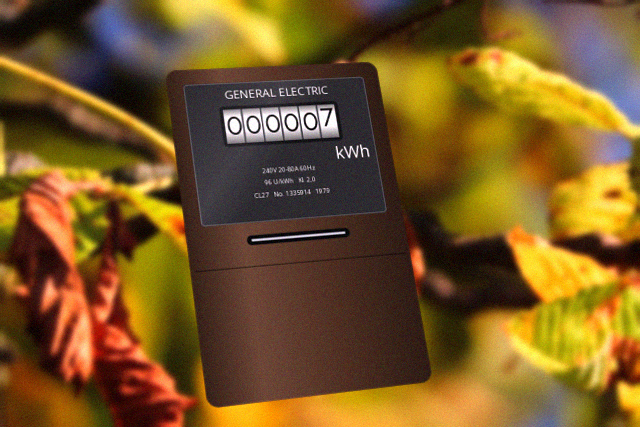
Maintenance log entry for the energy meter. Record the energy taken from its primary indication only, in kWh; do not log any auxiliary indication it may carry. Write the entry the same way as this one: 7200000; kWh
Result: 7; kWh
